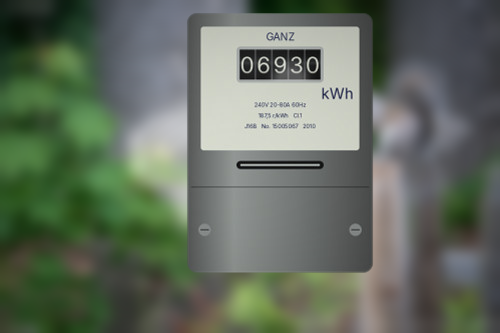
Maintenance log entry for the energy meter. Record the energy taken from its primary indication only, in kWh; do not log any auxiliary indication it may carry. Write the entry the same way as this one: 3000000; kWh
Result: 6930; kWh
